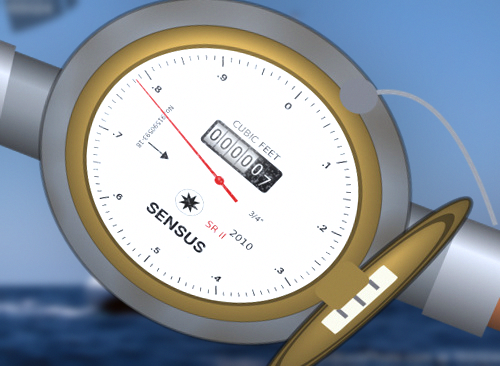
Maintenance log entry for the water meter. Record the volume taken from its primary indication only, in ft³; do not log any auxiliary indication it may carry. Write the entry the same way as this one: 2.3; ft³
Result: 6.78; ft³
